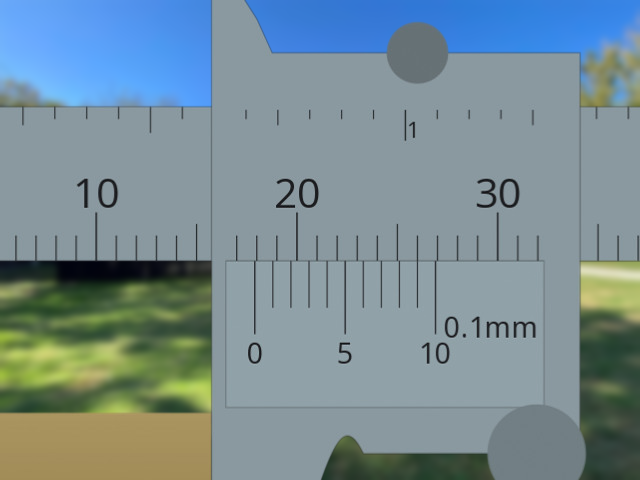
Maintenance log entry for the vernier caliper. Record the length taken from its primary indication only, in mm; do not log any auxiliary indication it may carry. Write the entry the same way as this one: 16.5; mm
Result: 17.9; mm
